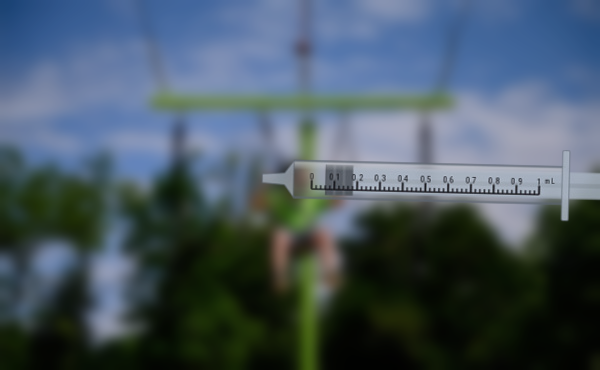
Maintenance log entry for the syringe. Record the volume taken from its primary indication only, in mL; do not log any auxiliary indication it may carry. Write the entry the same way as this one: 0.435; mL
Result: 0.06; mL
